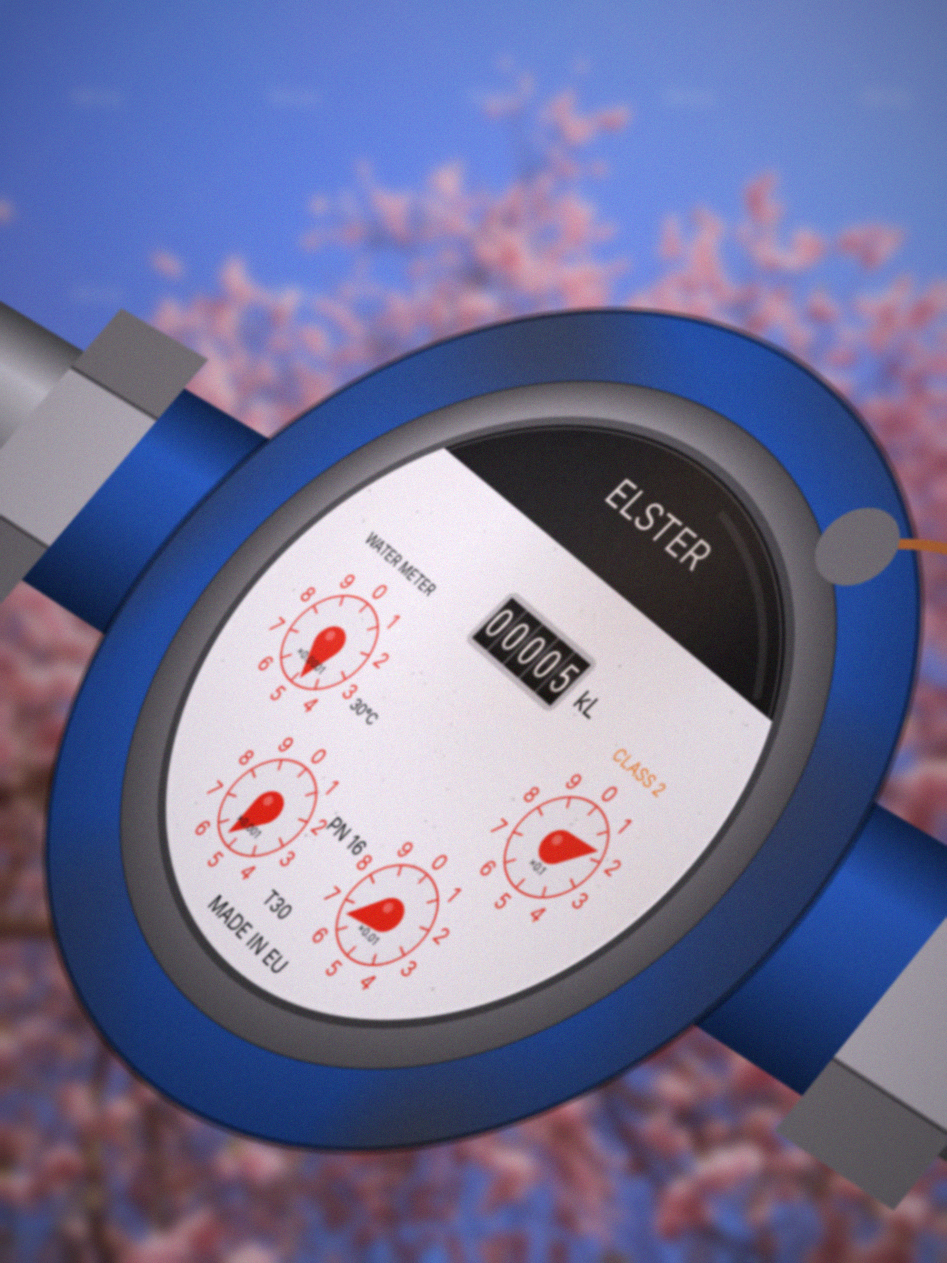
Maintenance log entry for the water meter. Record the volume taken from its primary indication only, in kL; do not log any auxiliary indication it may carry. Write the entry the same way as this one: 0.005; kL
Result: 5.1654; kL
